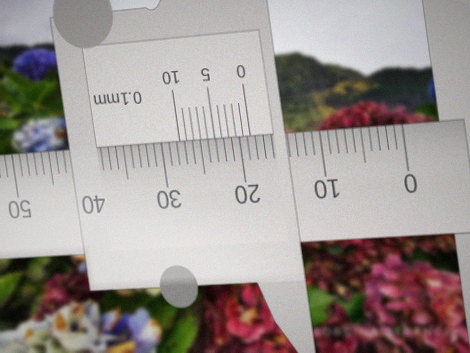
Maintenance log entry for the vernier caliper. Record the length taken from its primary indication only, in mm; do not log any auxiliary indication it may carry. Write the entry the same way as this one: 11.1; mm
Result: 18.6; mm
